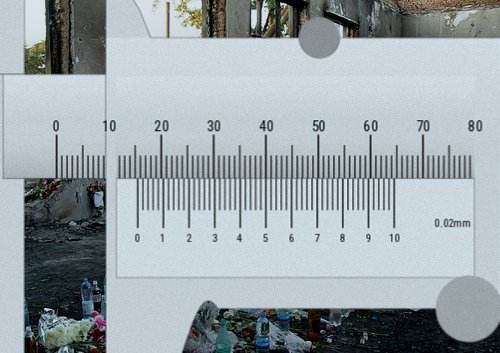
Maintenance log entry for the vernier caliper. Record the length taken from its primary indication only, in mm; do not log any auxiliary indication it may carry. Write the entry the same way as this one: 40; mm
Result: 15.5; mm
